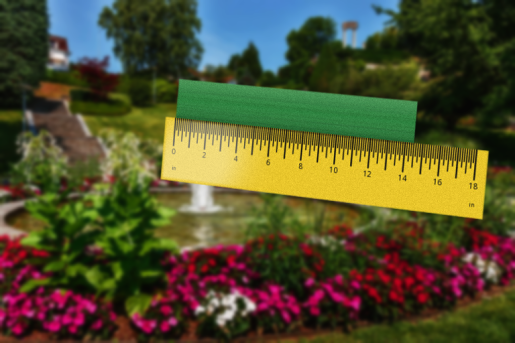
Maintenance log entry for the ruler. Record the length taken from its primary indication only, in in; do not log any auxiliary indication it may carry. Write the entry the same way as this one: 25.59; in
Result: 14.5; in
